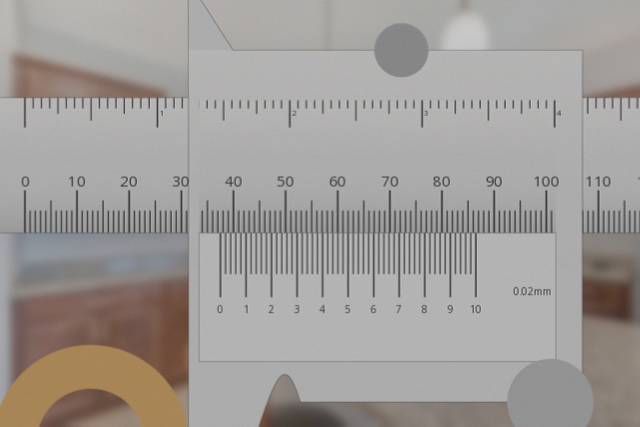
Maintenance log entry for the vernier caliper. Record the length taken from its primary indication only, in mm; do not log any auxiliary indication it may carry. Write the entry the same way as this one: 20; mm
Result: 37.5; mm
